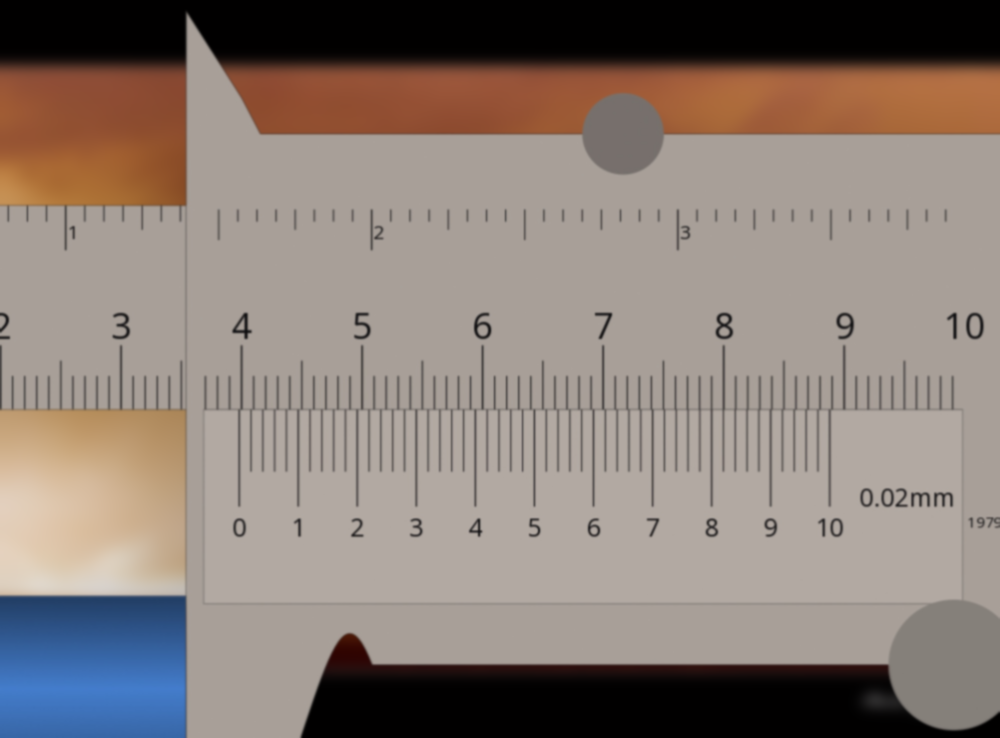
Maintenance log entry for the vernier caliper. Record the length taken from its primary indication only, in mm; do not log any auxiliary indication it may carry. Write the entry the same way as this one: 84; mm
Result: 39.8; mm
